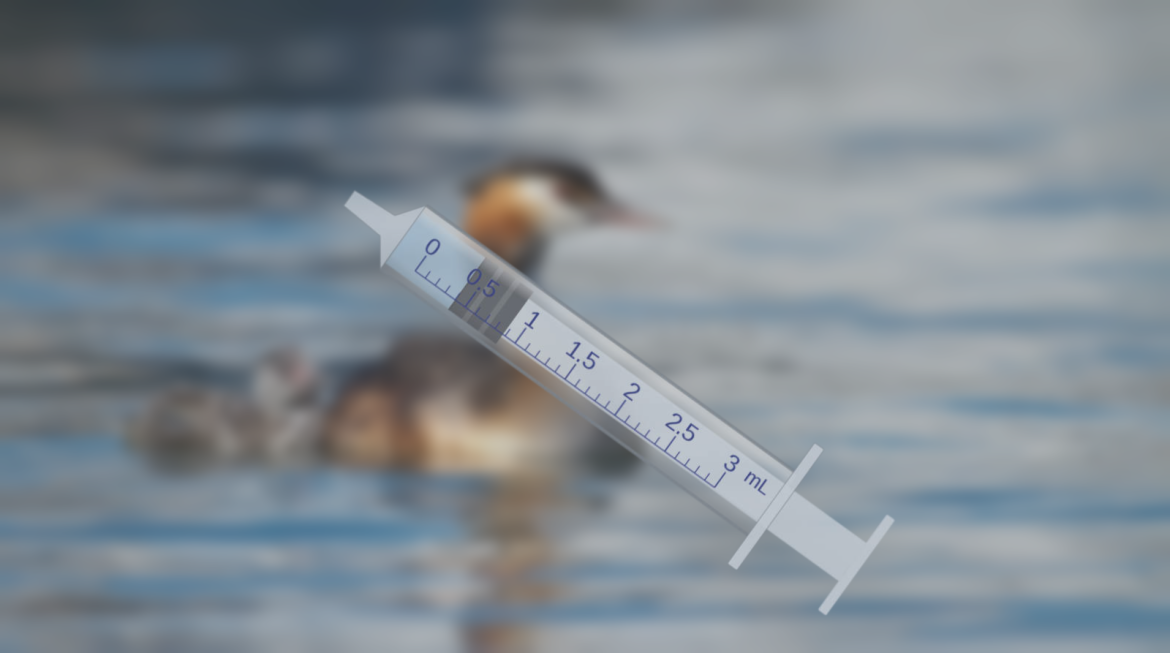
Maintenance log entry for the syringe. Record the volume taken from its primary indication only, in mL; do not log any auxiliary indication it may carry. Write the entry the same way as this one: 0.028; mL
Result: 0.4; mL
